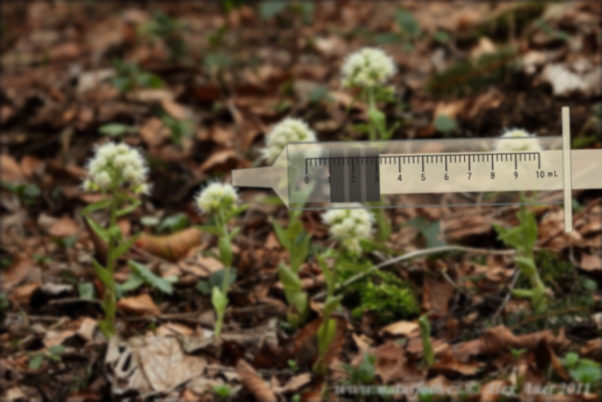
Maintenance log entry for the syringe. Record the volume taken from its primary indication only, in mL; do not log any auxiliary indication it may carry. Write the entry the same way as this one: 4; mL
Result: 1; mL
